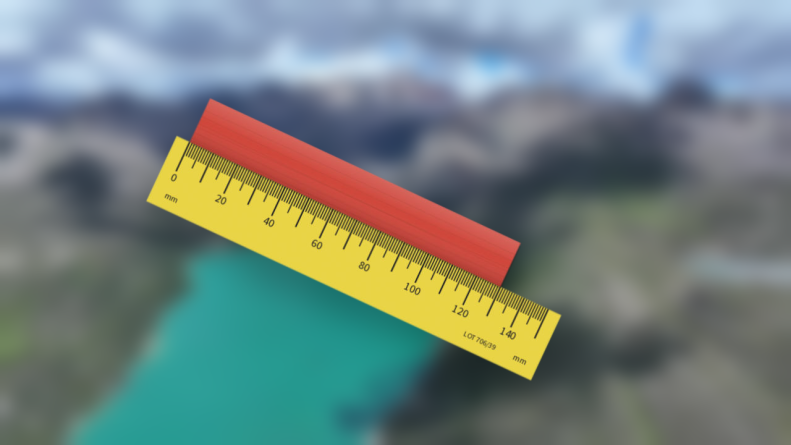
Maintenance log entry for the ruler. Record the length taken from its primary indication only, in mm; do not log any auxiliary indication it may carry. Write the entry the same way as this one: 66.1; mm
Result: 130; mm
